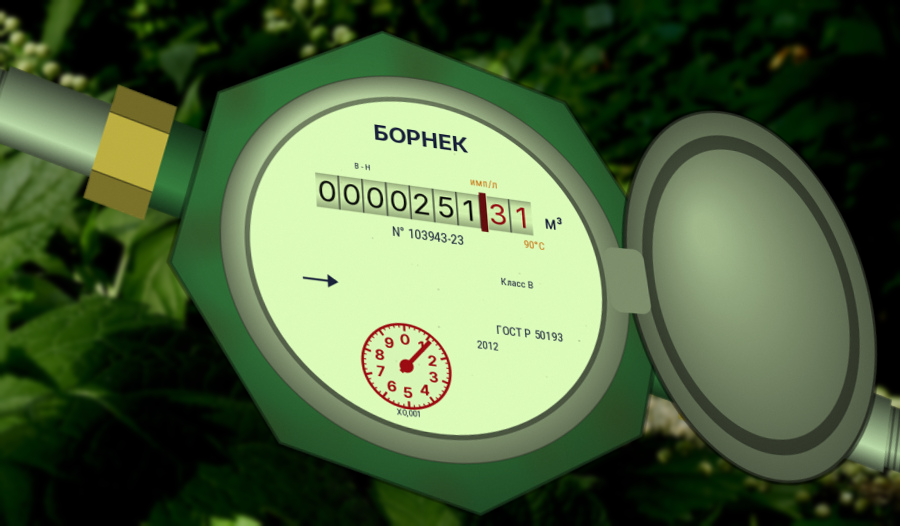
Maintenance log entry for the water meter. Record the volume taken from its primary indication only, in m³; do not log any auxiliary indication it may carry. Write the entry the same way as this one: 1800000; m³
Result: 251.311; m³
